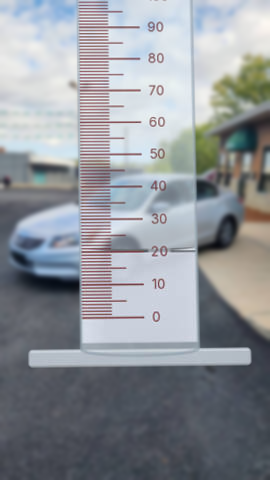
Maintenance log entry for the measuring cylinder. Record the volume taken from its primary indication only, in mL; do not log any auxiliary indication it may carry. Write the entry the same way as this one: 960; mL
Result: 20; mL
